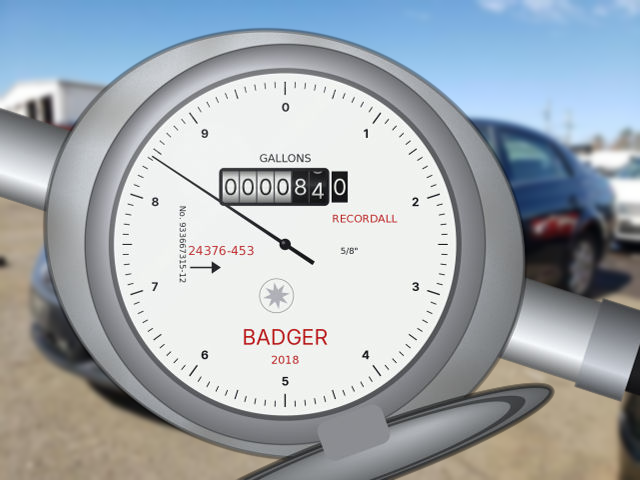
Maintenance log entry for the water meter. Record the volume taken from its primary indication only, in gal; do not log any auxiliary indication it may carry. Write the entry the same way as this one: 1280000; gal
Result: 838.4; gal
